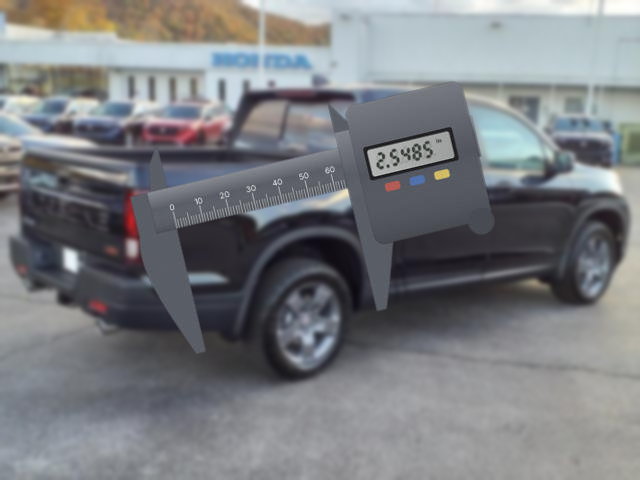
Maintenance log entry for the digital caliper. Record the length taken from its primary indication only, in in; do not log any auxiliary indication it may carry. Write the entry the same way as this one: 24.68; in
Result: 2.5485; in
